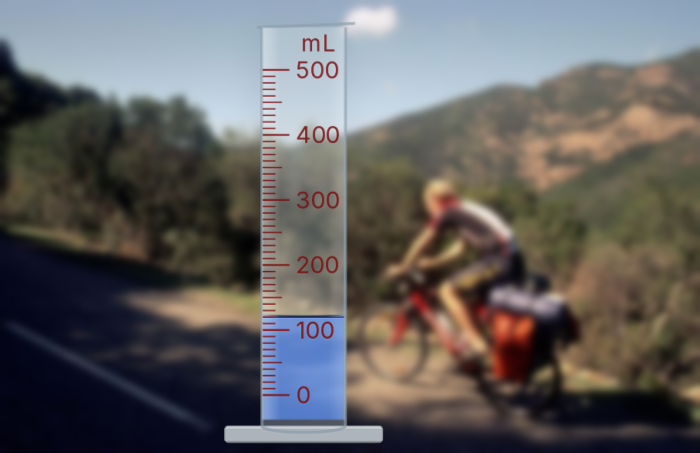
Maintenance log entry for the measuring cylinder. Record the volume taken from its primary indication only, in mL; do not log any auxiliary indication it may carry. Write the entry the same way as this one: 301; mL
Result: 120; mL
